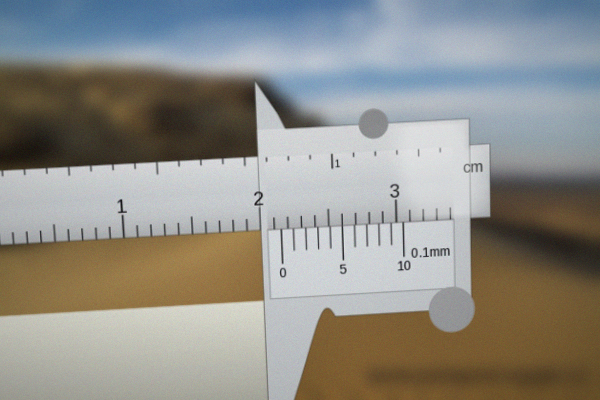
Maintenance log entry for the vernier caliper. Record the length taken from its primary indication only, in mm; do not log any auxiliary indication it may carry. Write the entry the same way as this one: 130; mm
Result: 21.5; mm
